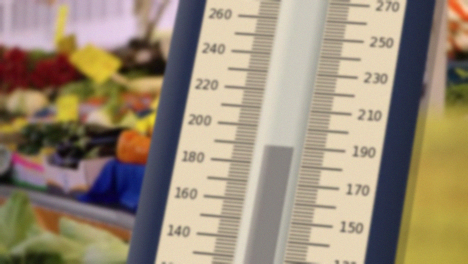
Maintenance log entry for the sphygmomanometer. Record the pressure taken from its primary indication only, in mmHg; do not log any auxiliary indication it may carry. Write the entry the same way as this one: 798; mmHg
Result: 190; mmHg
